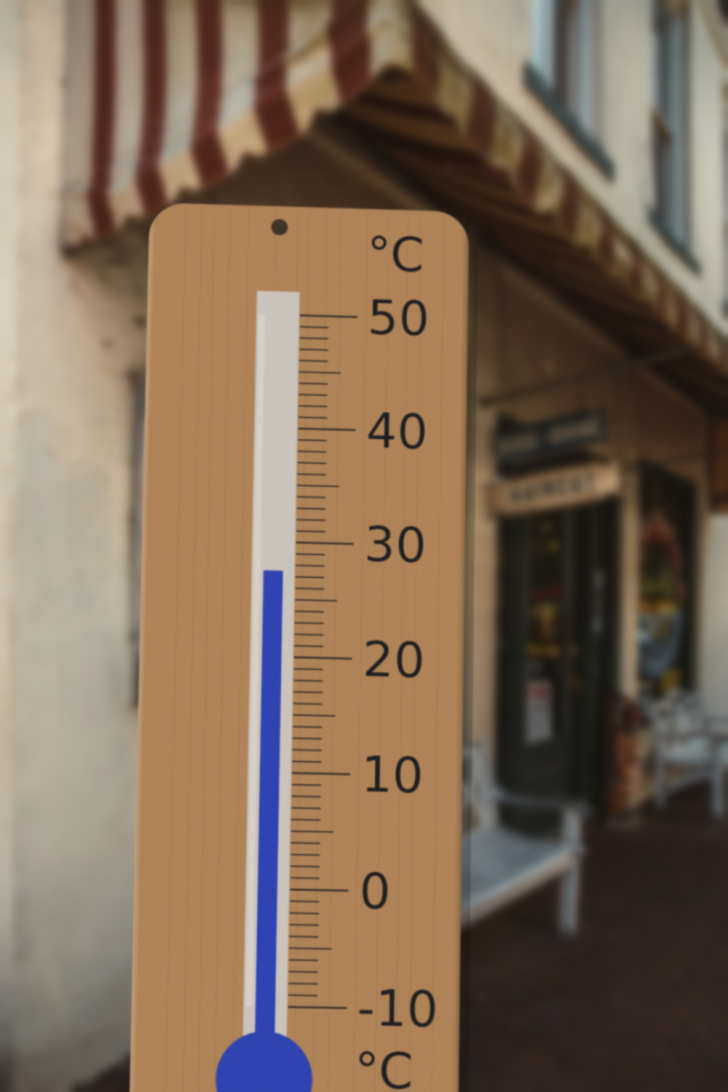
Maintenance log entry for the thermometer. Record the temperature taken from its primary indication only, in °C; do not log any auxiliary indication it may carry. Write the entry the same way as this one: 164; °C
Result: 27.5; °C
